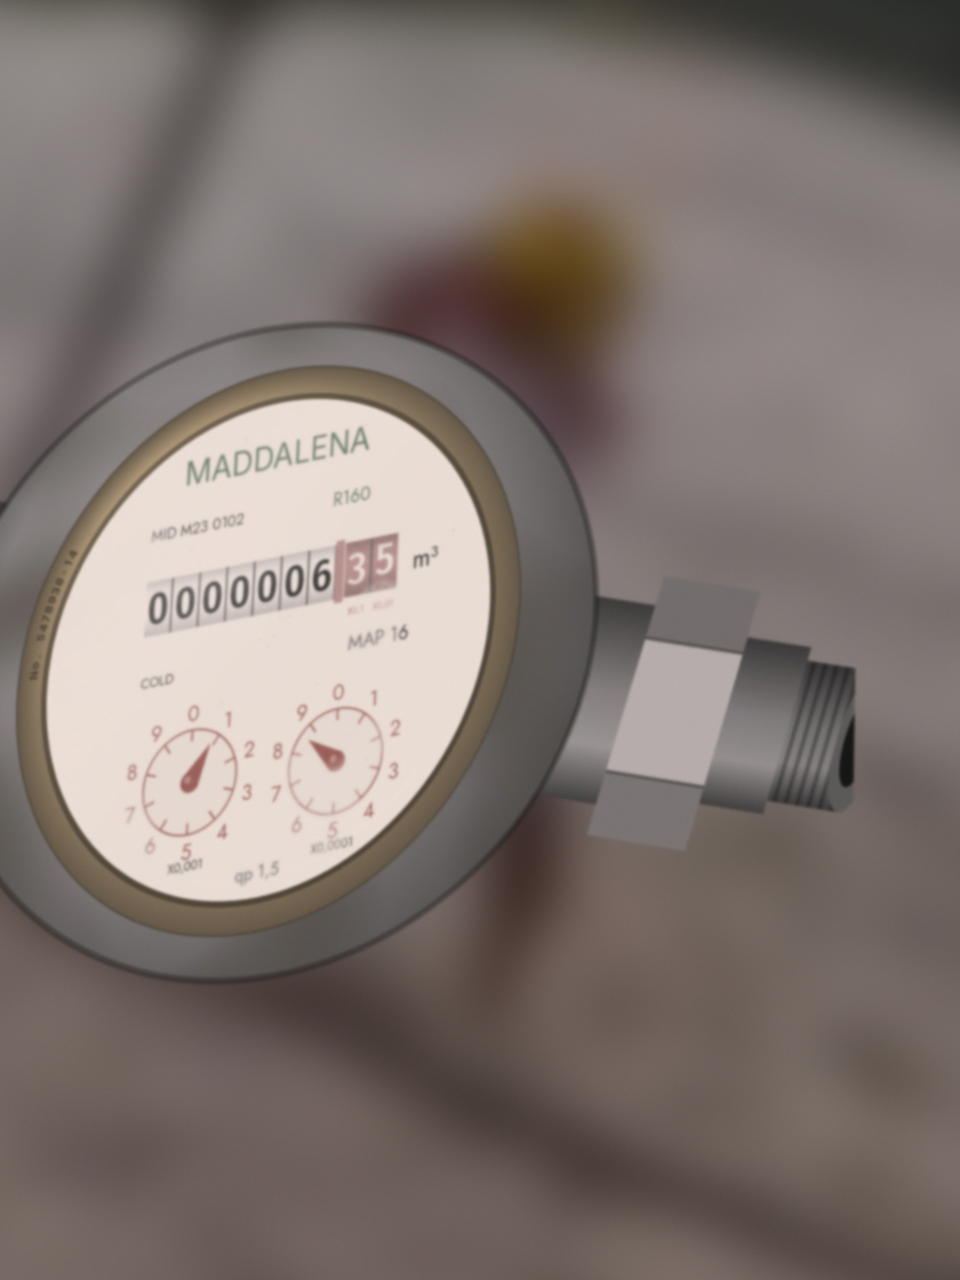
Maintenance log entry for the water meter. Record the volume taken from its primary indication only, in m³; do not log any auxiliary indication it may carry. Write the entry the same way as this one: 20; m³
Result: 6.3508; m³
